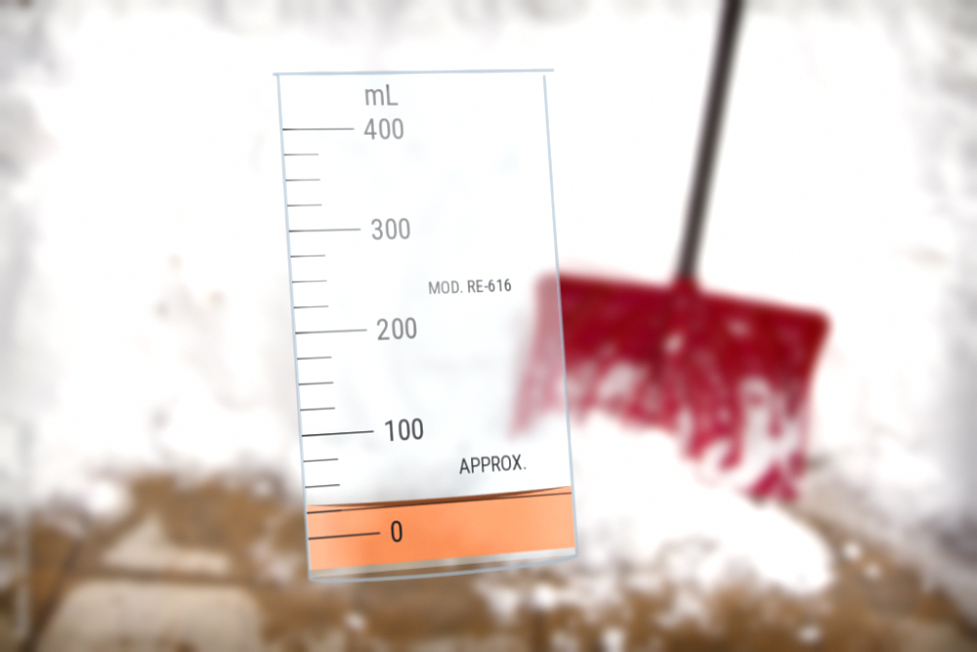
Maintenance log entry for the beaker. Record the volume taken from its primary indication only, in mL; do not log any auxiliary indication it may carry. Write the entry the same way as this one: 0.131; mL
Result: 25; mL
